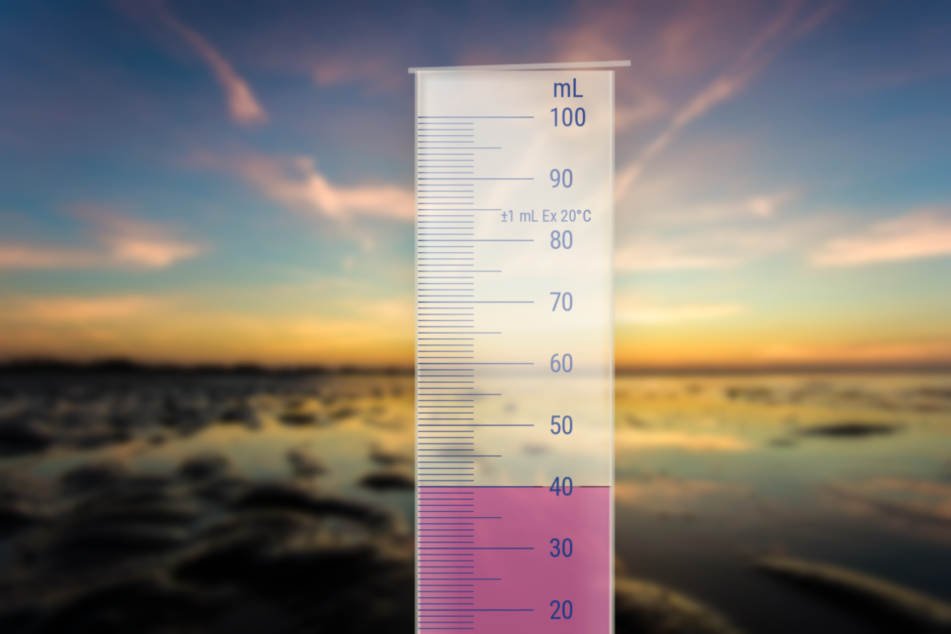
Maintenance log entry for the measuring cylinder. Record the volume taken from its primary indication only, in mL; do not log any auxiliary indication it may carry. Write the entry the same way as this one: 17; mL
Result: 40; mL
